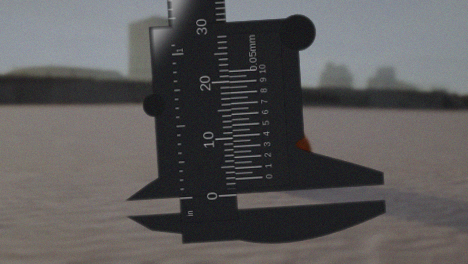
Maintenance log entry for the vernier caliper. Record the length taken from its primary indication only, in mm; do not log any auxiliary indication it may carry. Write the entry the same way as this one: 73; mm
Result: 2.8; mm
